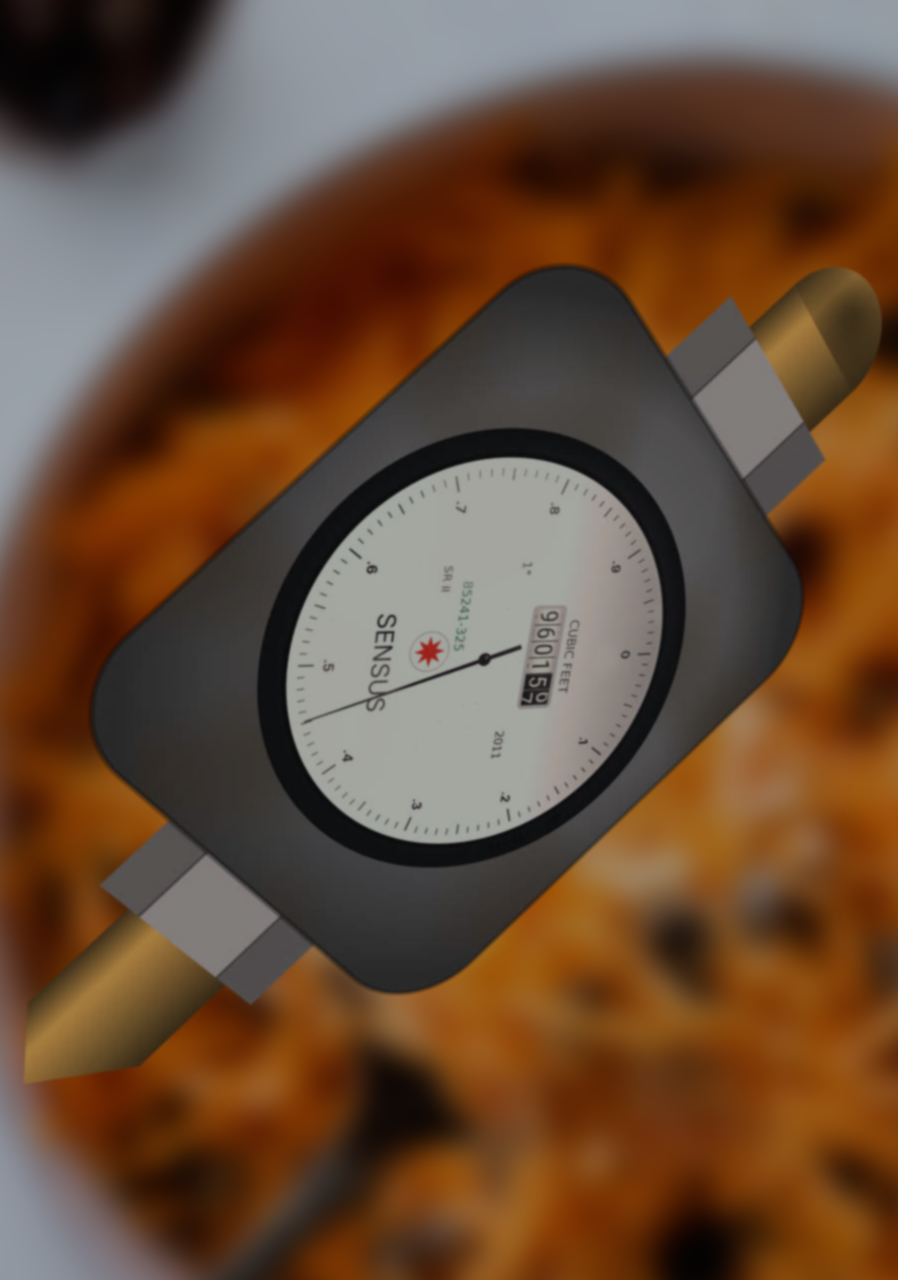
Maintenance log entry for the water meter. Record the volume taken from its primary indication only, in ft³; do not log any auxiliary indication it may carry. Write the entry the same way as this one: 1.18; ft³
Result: 960156.45; ft³
